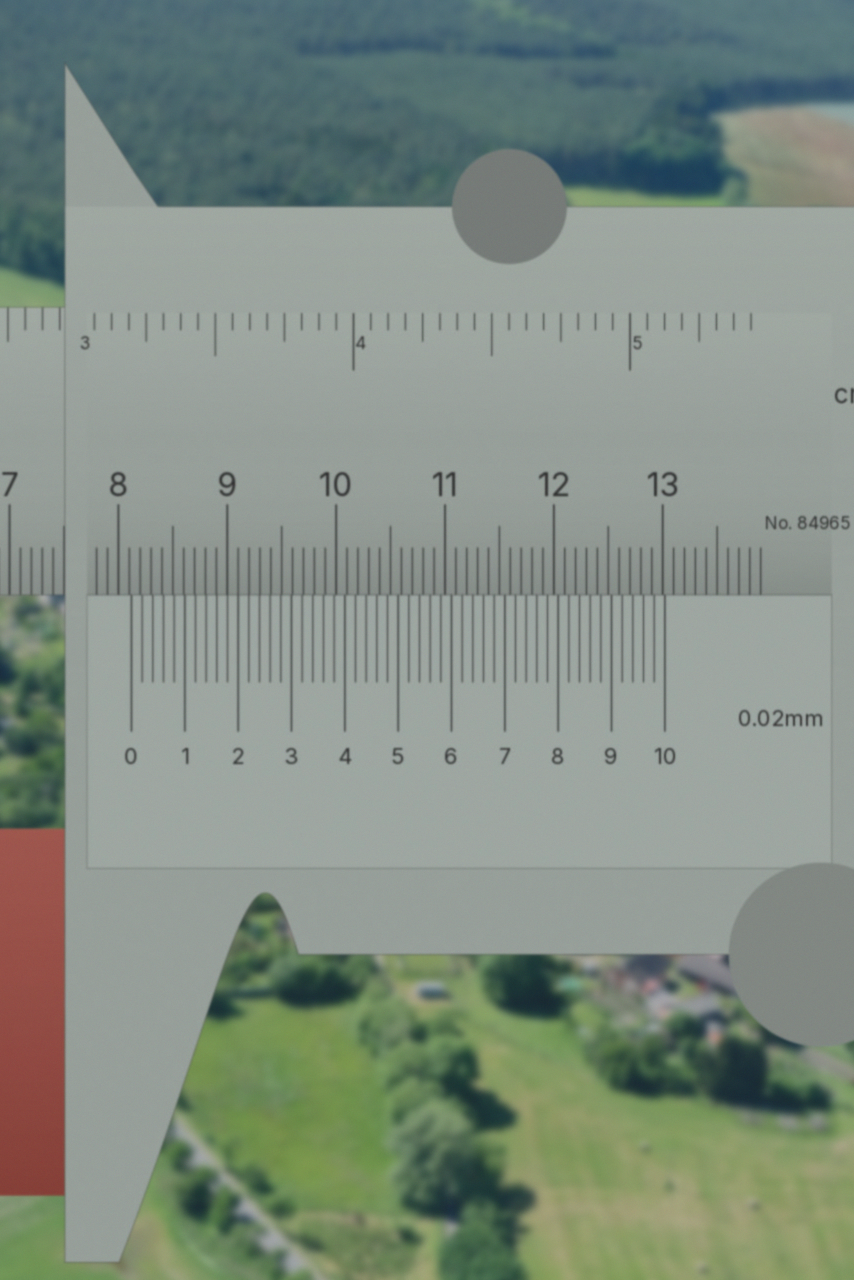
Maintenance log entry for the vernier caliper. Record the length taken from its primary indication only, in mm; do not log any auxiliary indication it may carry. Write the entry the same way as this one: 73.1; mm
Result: 81.2; mm
